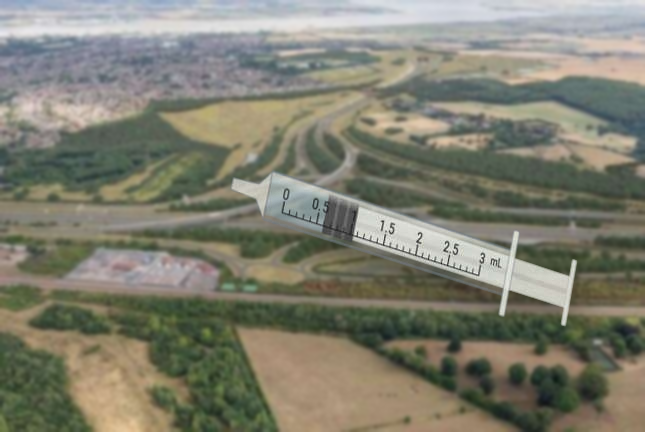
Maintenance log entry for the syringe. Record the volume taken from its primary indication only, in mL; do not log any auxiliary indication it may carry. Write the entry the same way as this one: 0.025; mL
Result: 0.6; mL
